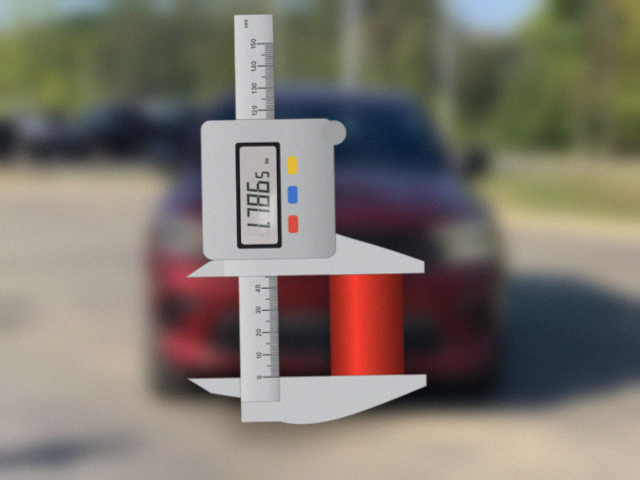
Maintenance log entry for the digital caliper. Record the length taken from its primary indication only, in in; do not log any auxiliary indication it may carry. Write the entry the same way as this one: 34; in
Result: 1.7865; in
